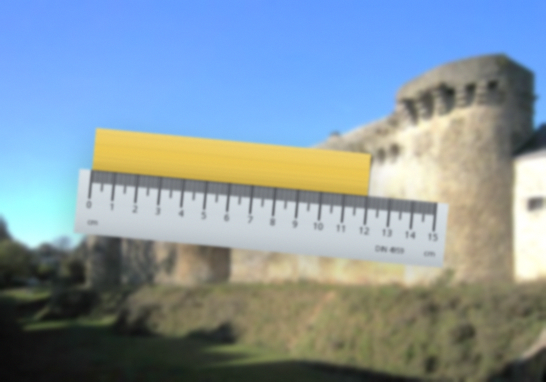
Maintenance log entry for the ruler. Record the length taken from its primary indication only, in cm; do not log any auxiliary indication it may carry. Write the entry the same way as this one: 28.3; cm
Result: 12; cm
